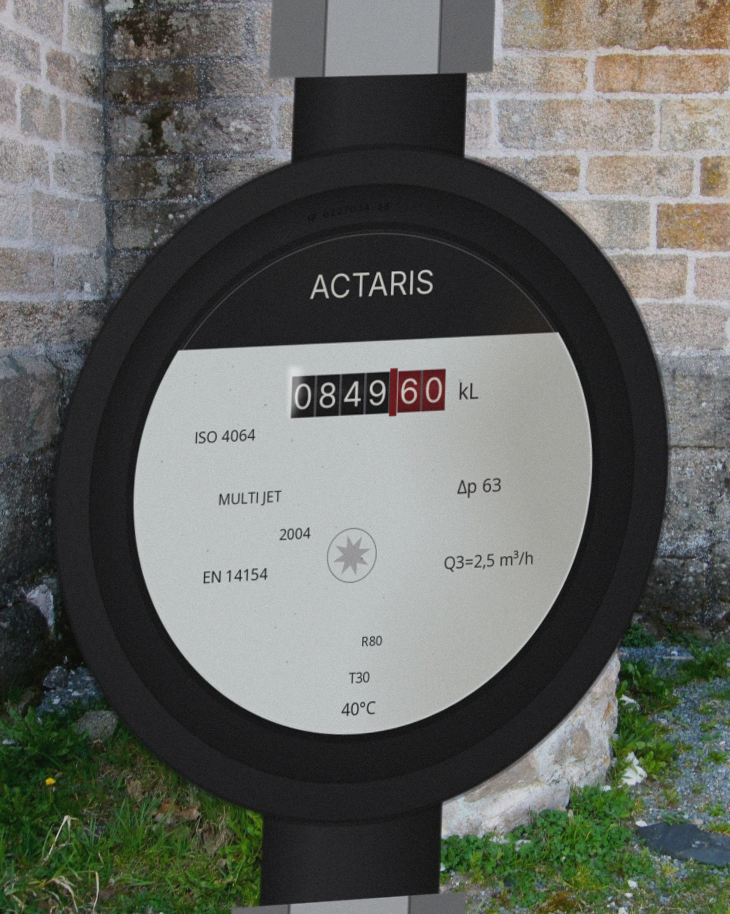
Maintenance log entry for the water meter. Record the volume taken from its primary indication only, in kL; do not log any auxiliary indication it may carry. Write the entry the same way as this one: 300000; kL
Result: 849.60; kL
